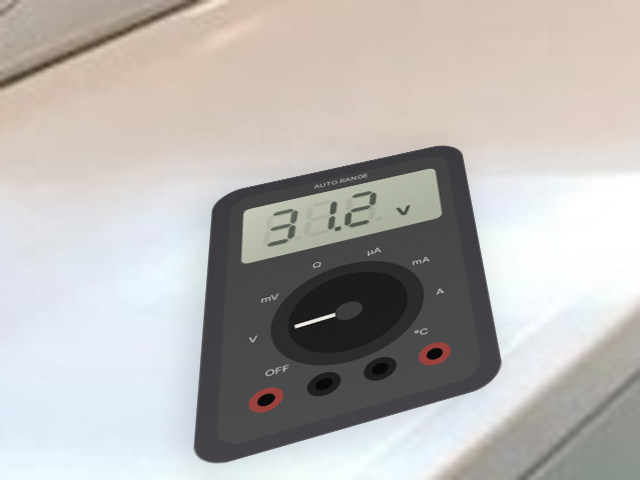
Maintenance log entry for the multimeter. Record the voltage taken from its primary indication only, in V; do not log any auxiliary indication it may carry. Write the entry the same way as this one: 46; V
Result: 31.2; V
